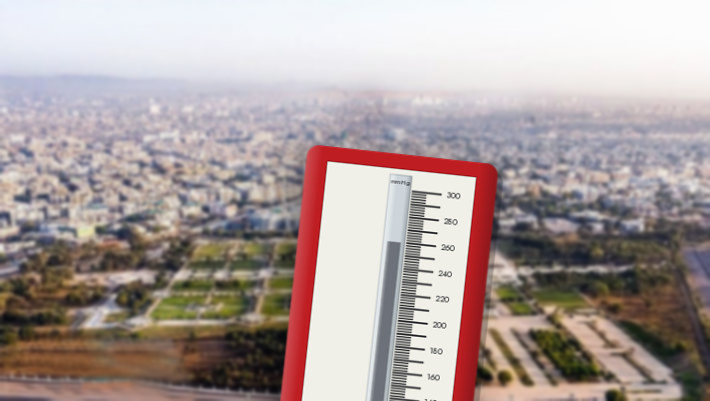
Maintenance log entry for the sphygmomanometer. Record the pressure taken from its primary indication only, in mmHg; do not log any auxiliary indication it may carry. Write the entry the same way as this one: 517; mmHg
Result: 260; mmHg
